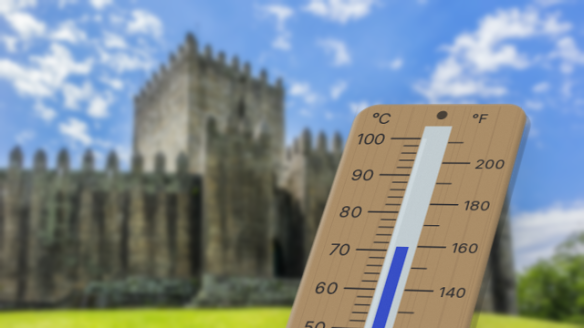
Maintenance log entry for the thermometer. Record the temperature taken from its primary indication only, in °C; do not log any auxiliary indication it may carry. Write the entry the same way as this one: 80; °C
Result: 71; °C
